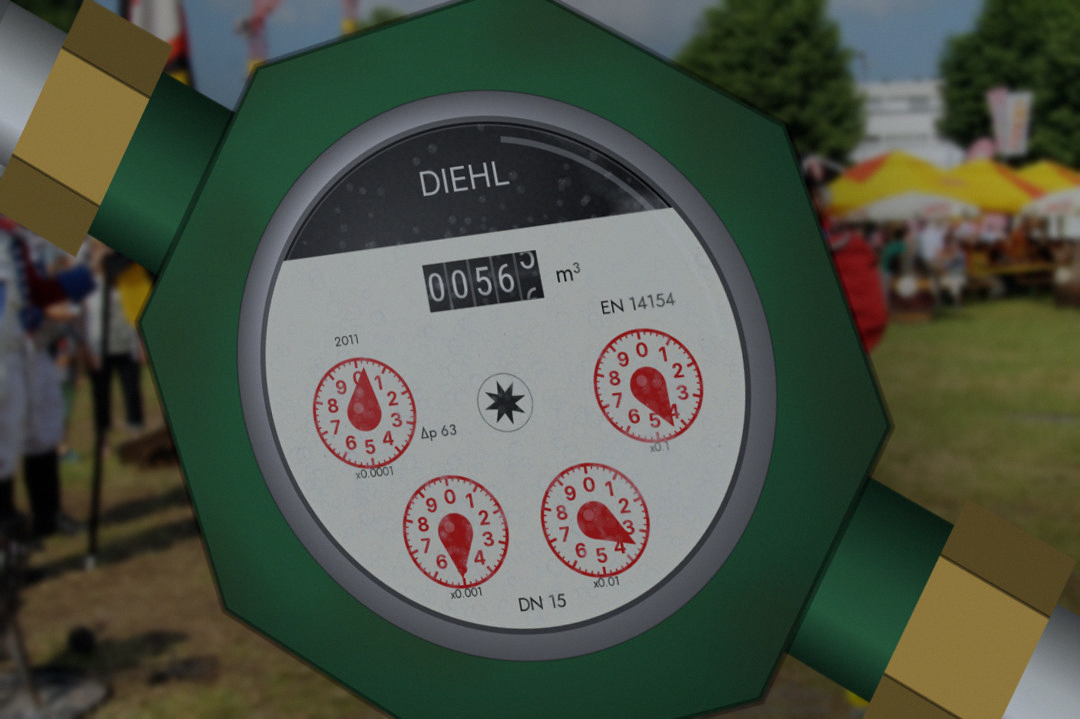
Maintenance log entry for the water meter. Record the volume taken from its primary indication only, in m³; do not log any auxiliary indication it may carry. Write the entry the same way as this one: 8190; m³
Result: 565.4350; m³
